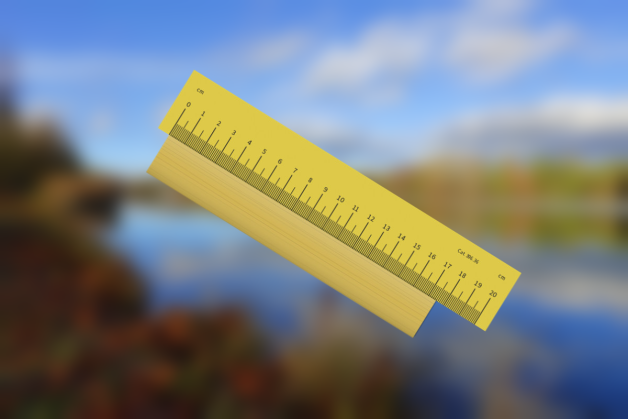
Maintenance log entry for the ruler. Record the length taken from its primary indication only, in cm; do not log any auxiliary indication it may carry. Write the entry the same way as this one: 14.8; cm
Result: 17.5; cm
